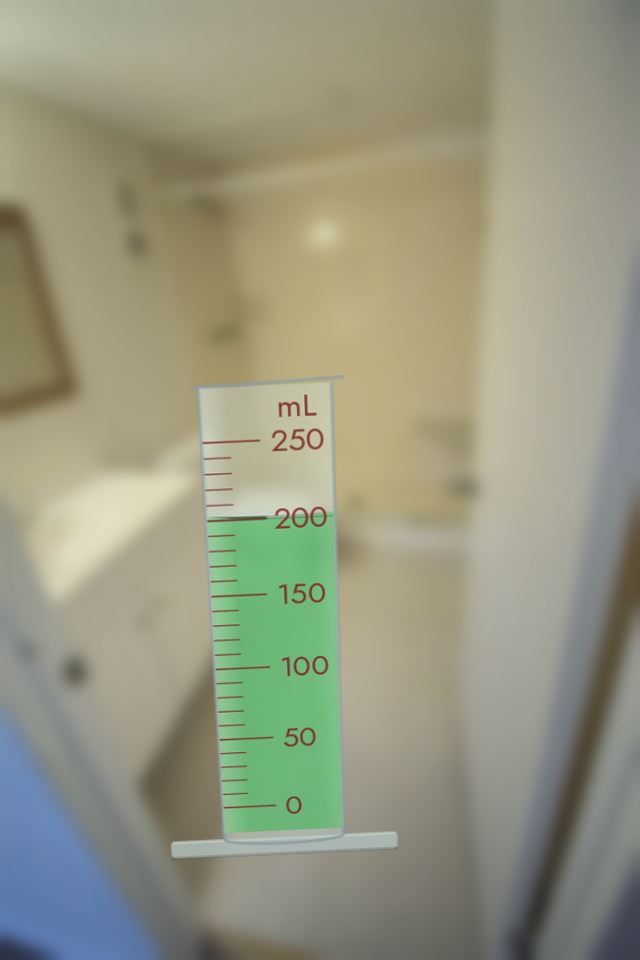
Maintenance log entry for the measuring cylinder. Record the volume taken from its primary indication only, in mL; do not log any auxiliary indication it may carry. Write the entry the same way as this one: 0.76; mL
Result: 200; mL
